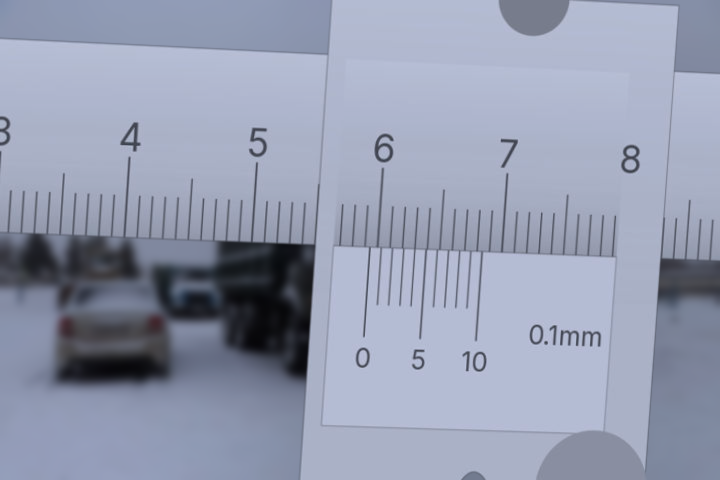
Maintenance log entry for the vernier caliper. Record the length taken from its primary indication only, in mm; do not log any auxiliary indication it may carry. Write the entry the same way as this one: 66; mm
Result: 59.4; mm
